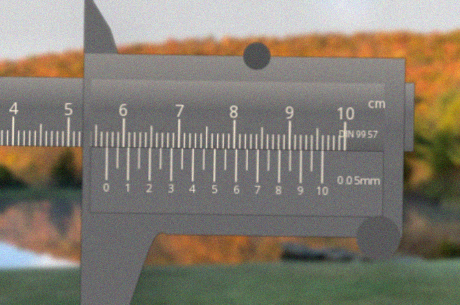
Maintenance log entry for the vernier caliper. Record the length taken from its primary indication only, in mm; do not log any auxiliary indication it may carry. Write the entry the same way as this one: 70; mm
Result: 57.0; mm
